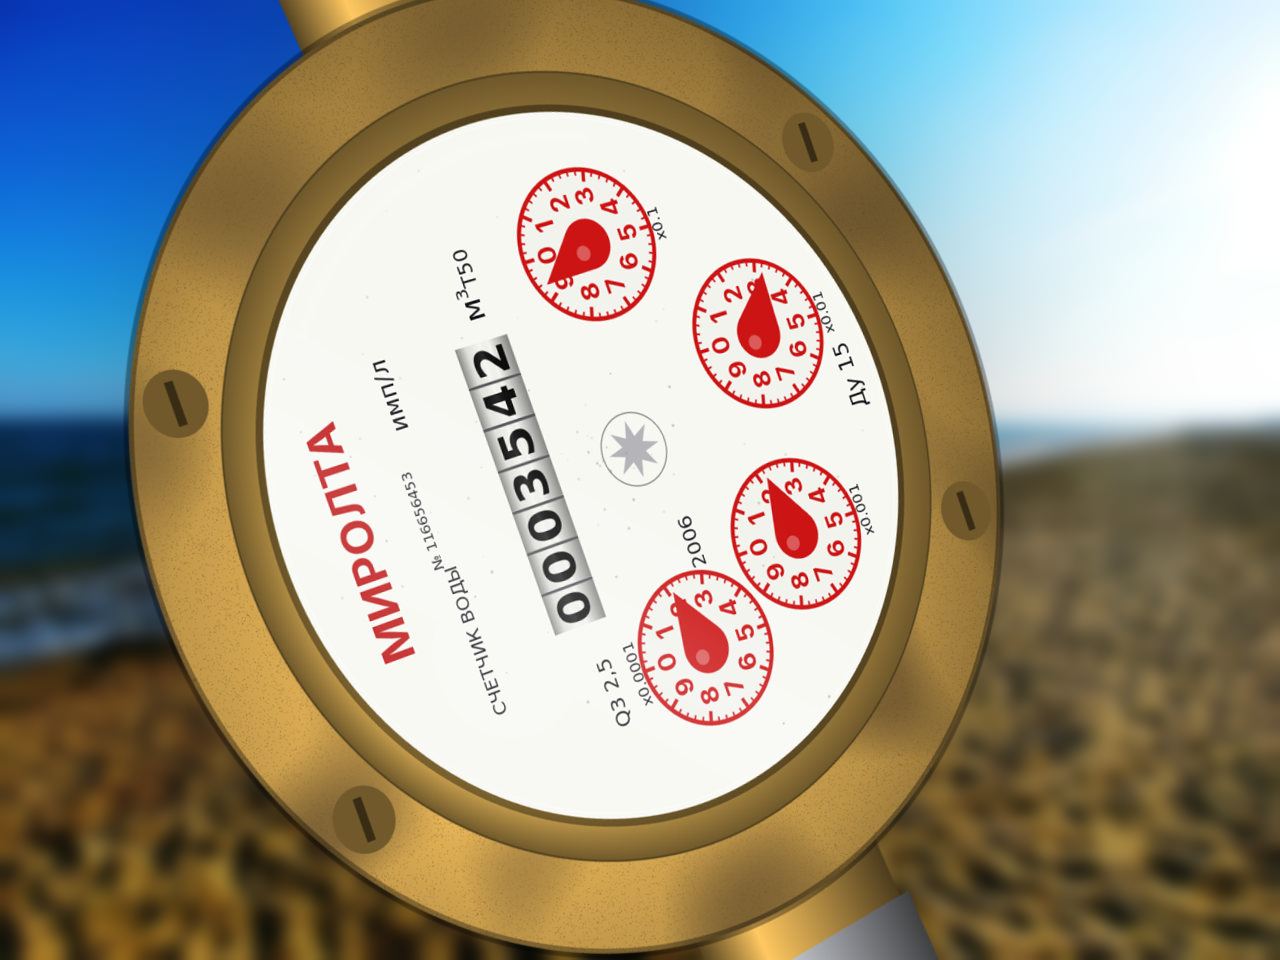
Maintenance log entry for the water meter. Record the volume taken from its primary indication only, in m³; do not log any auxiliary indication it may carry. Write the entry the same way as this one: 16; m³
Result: 3541.9322; m³
